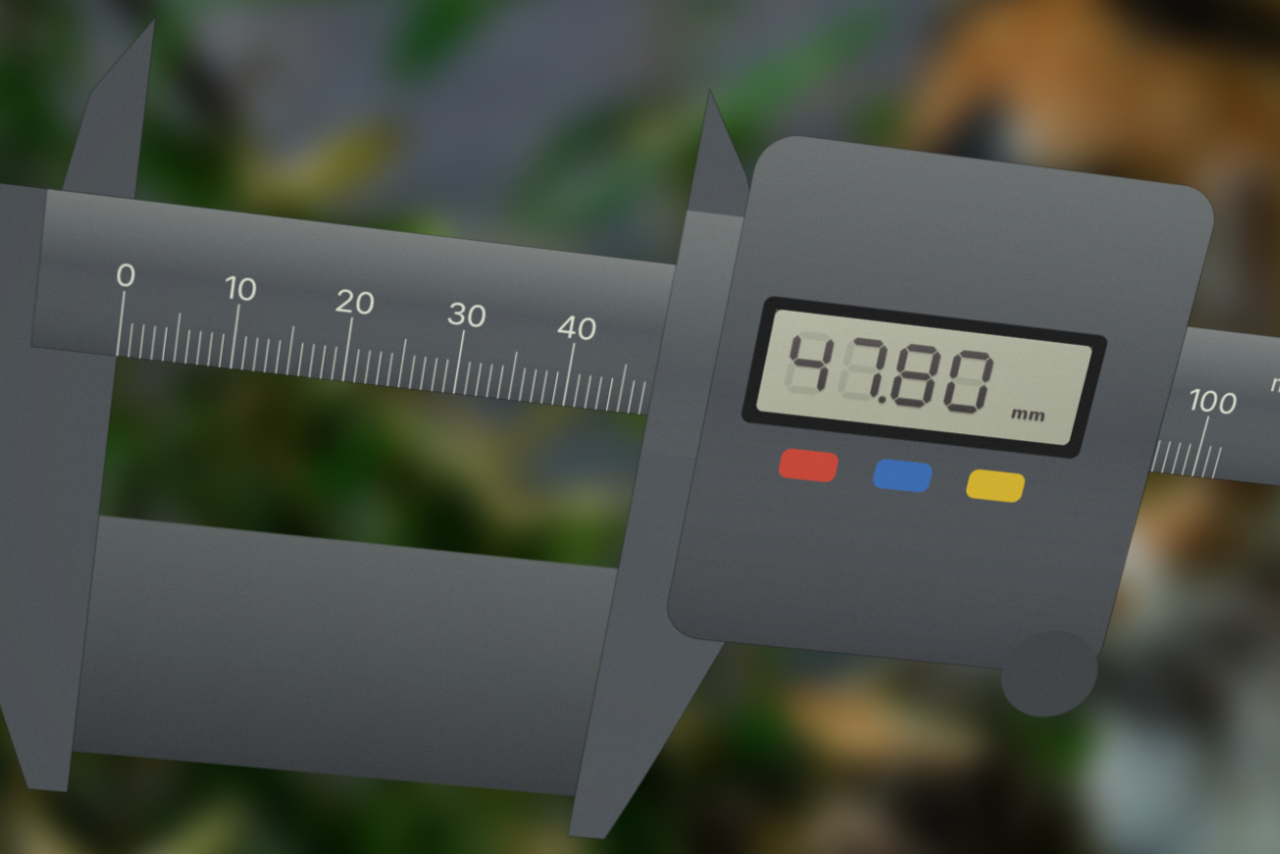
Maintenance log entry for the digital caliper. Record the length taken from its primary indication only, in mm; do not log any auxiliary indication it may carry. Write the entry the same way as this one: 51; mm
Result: 47.80; mm
